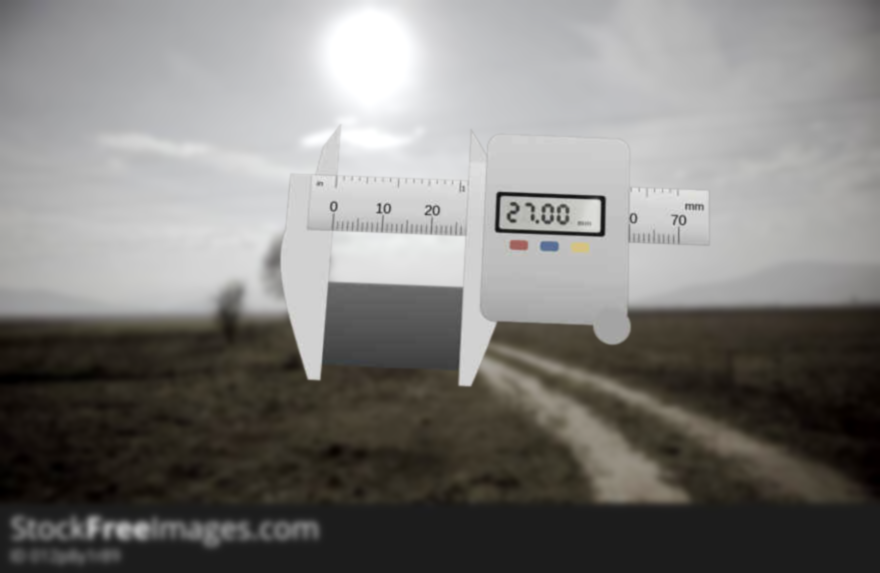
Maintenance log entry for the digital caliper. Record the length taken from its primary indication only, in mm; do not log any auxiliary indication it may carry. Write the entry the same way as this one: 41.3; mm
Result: 27.00; mm
